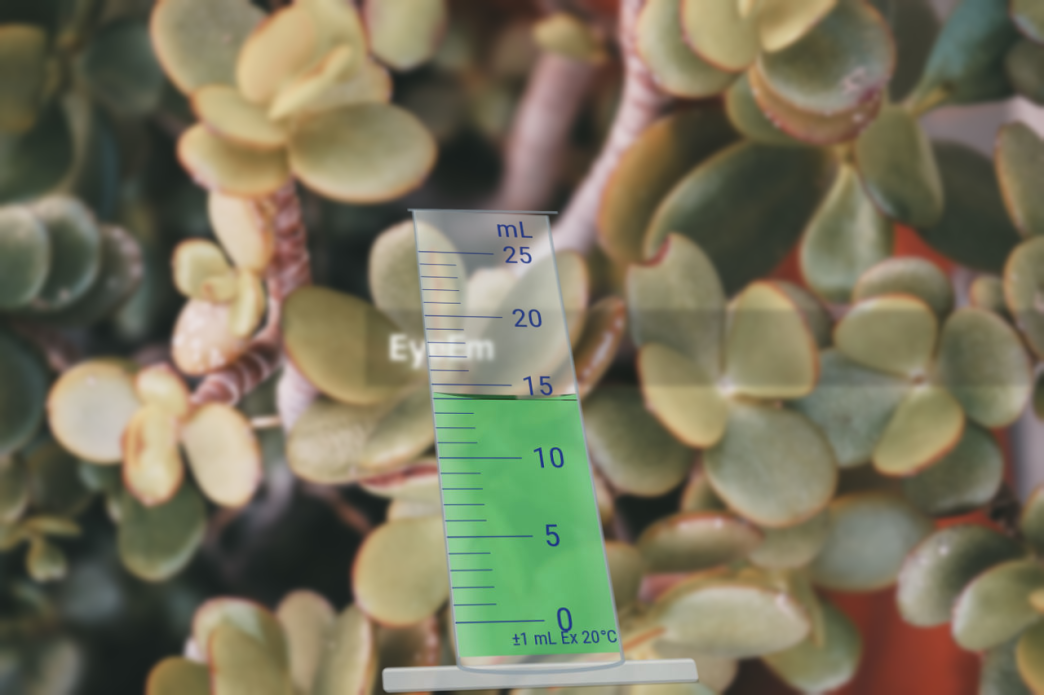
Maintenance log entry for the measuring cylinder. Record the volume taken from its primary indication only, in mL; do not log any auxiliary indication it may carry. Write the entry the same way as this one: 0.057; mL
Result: 14; mL
